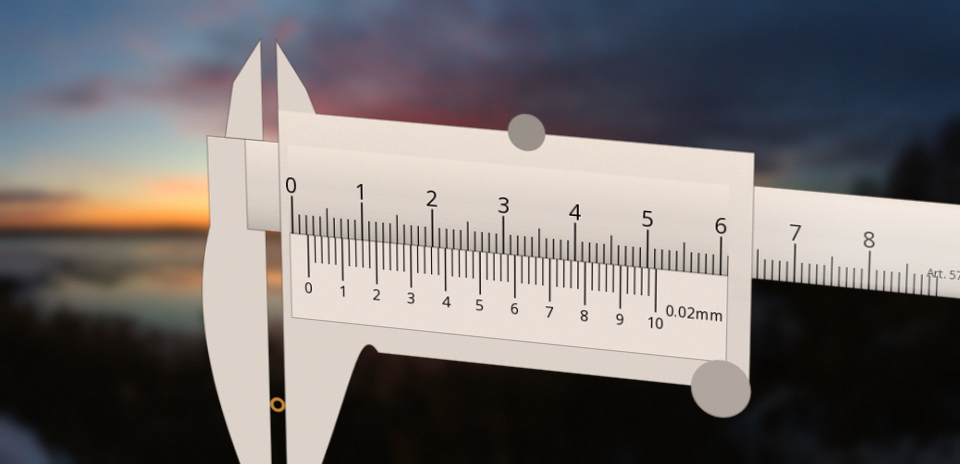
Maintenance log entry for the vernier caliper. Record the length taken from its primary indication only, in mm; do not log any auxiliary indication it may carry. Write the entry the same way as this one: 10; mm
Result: 2.2; mm
